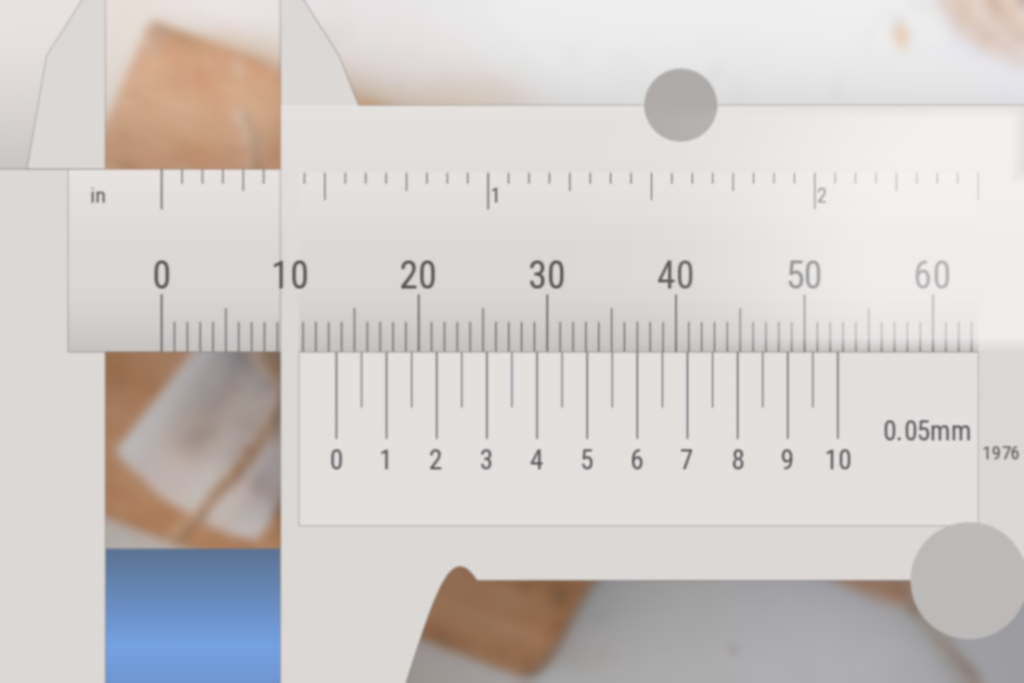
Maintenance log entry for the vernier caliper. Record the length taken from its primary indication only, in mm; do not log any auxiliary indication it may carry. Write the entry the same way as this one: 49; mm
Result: 13.6; mm
